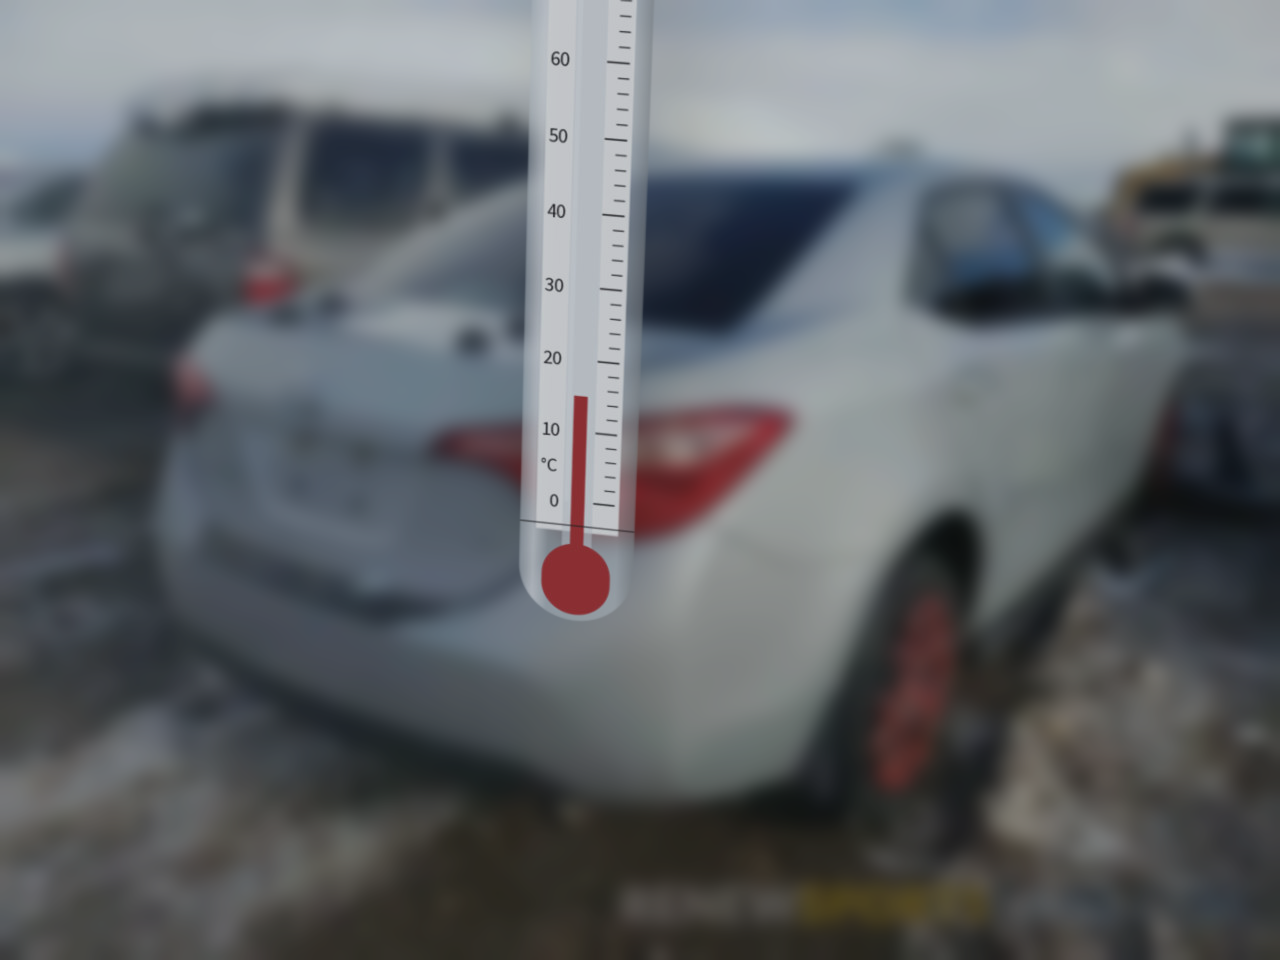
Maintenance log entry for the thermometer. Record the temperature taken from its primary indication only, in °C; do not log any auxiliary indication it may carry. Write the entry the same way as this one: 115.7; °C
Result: 15; °C
